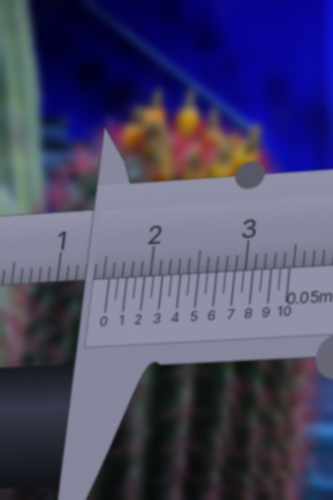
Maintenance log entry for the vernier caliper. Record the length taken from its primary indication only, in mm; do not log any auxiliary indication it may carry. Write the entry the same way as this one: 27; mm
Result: 15.6; mm
